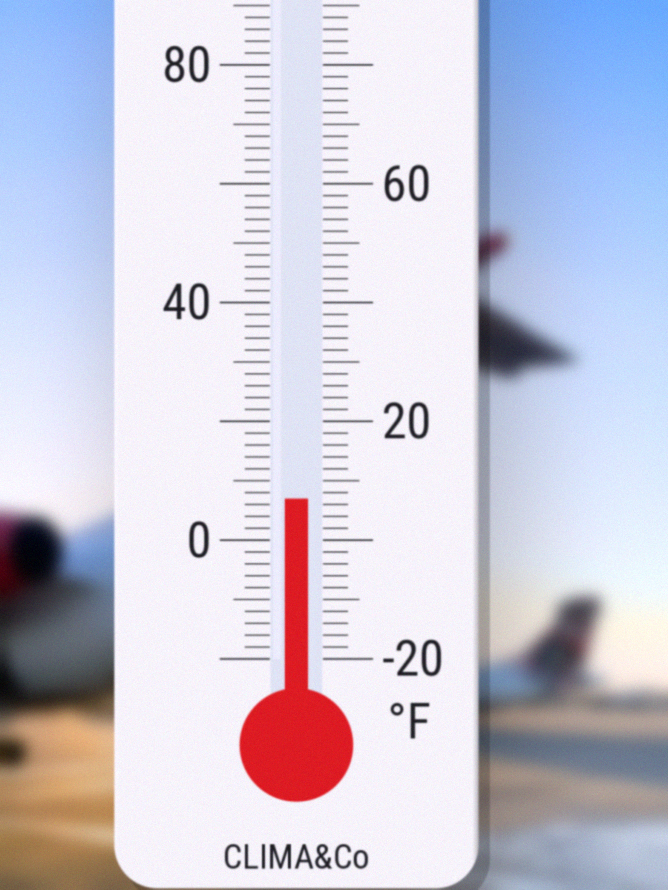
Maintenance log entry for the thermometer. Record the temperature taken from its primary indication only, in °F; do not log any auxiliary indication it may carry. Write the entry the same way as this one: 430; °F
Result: 7; °F
